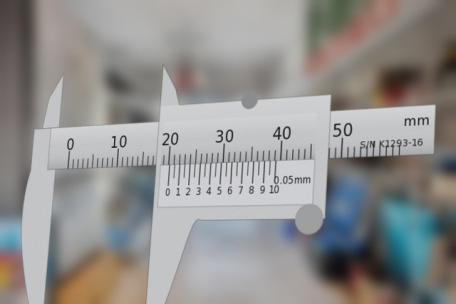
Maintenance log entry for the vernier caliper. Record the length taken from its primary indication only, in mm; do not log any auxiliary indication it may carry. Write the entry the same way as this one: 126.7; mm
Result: 20.2; mm
